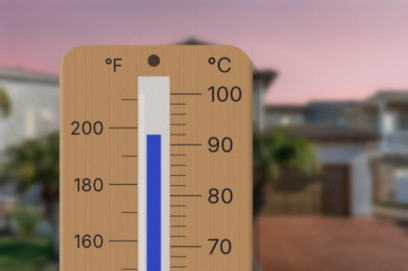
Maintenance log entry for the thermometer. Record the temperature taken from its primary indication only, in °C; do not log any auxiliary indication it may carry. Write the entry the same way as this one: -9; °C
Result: 92; °C
